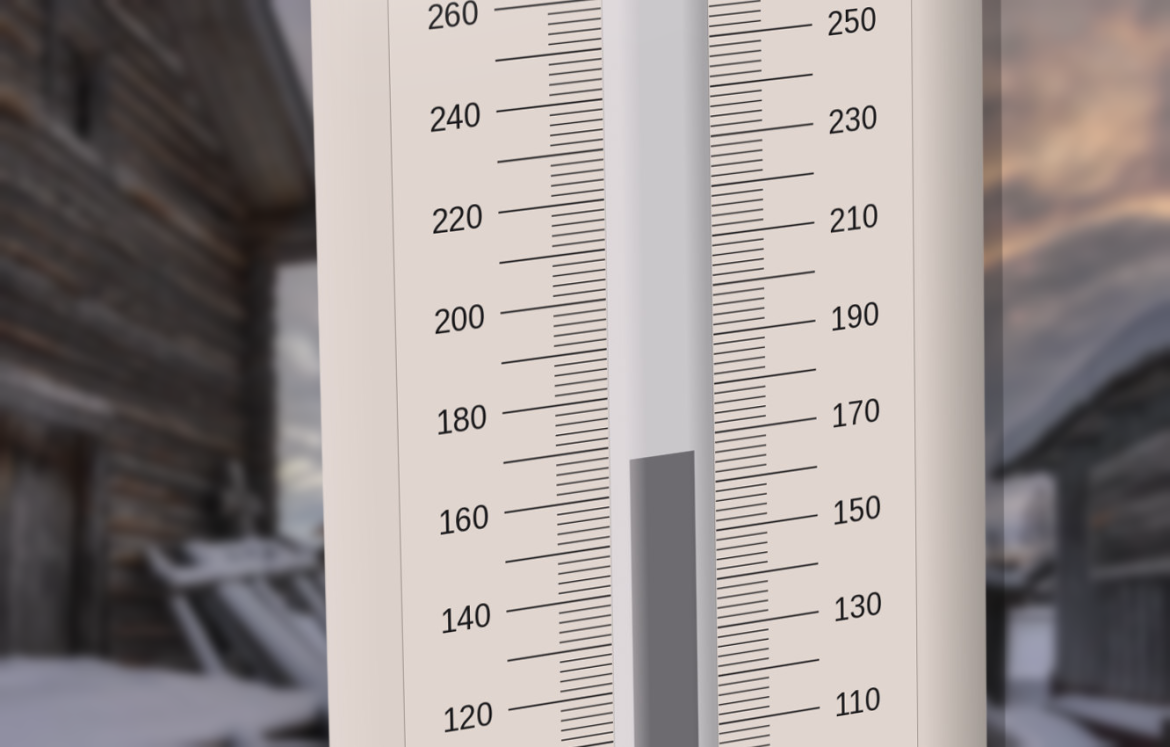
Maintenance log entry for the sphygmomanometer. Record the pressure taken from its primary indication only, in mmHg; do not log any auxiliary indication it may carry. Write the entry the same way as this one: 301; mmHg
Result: 167; mmHg
